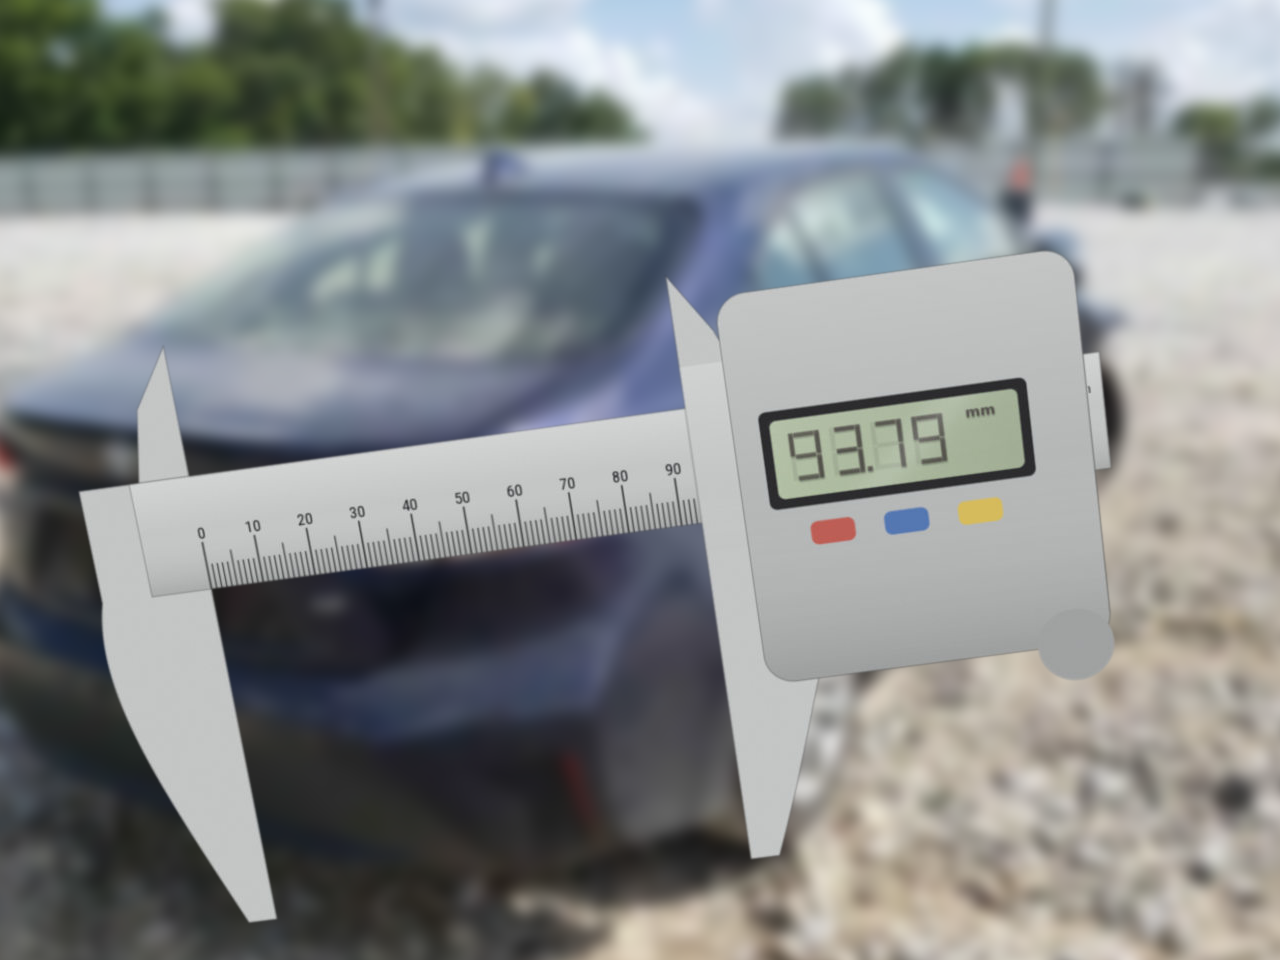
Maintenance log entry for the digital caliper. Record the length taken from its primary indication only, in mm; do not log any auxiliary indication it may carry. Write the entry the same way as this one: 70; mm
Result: 93.79; mm
